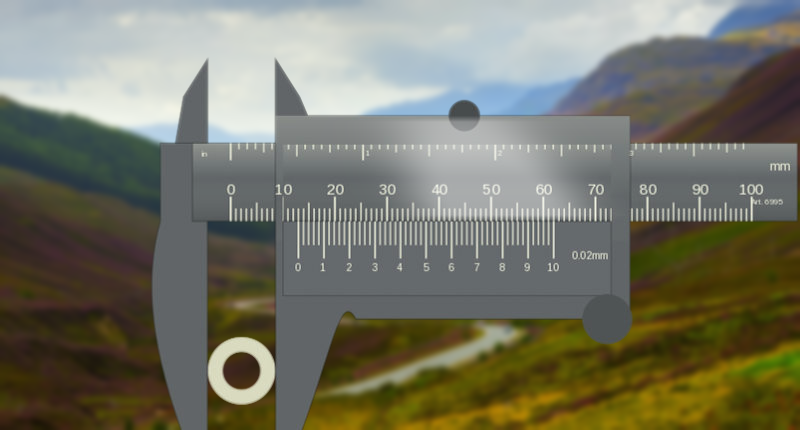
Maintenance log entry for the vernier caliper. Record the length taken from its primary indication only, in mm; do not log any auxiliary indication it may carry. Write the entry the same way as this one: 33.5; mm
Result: 13.0; mm
